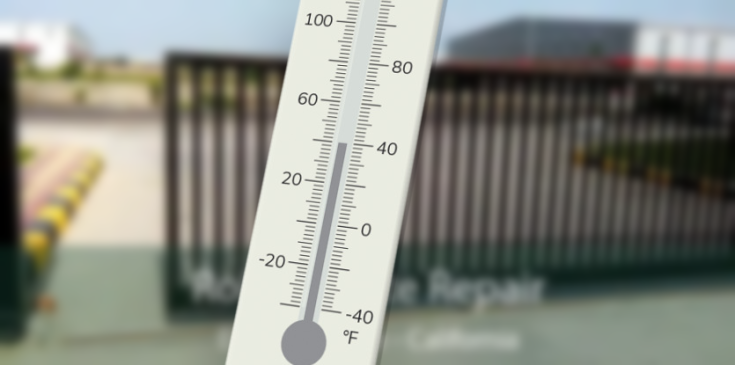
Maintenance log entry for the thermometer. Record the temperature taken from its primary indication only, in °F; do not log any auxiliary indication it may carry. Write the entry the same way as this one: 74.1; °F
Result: 40; °F
